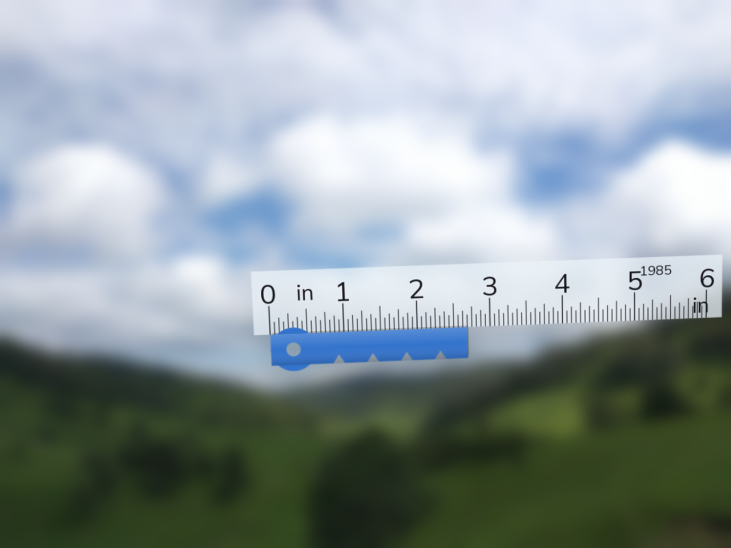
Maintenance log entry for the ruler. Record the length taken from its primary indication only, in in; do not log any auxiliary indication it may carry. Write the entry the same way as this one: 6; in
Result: 2.6875; in
